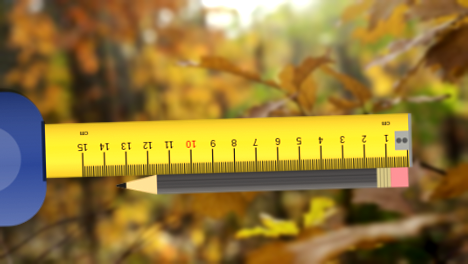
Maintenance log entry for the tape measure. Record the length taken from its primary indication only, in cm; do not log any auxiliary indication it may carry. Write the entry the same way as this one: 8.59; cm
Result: 13.5; cm
